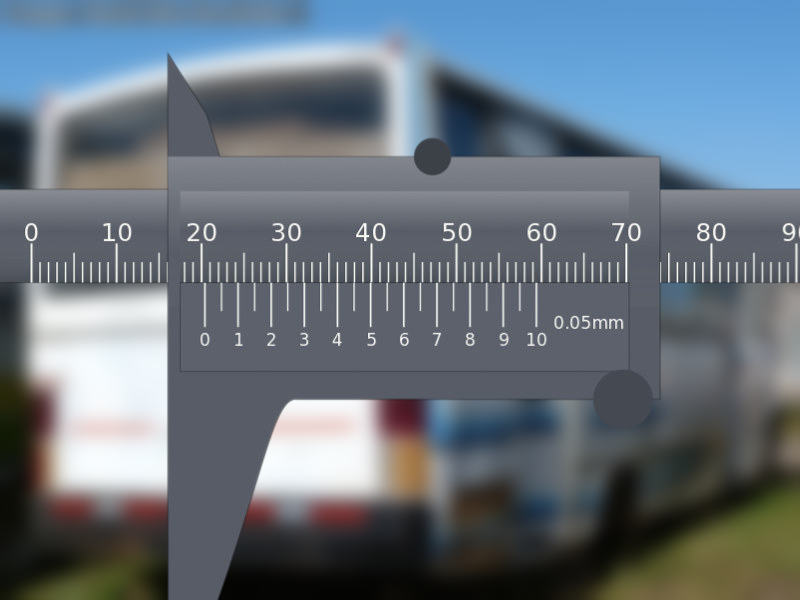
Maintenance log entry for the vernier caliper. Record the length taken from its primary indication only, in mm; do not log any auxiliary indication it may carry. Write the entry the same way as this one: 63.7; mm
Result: 20.4; mm
